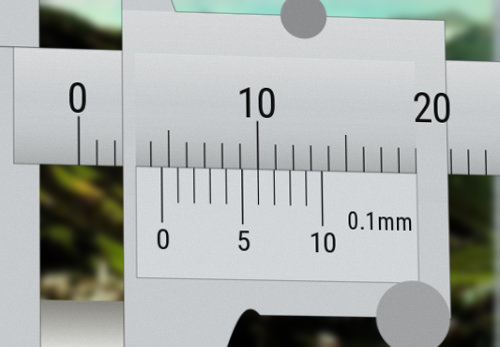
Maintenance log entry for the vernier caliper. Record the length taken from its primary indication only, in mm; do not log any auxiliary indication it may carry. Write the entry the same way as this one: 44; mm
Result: 4.6; mm
